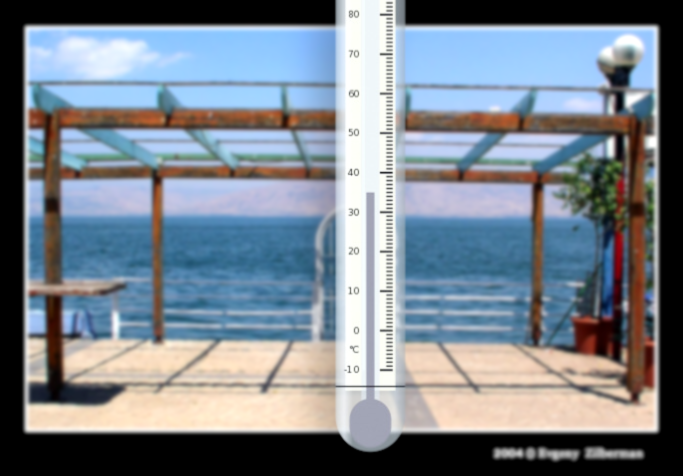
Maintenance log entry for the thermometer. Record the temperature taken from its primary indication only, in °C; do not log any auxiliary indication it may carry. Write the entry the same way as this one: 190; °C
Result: 35; °C
